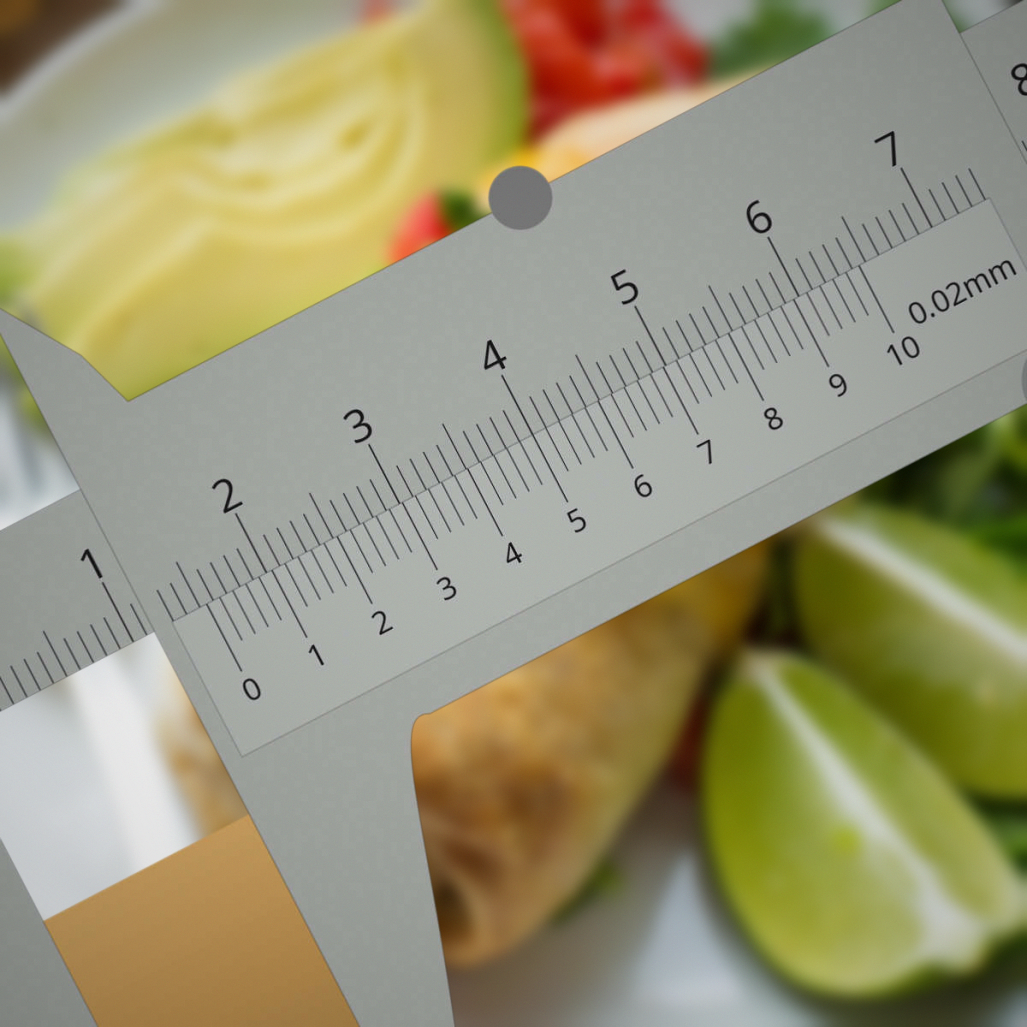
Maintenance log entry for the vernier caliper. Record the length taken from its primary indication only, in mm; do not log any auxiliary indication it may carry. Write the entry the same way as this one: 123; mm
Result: 15.5; mm
